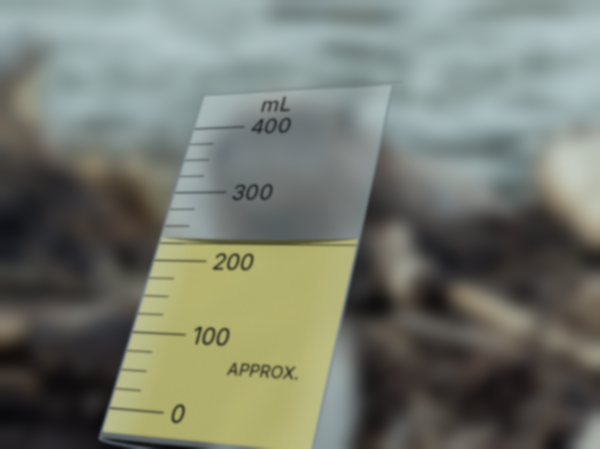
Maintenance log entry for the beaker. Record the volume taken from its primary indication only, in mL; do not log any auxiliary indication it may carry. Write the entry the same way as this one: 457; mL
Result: 225; mL
